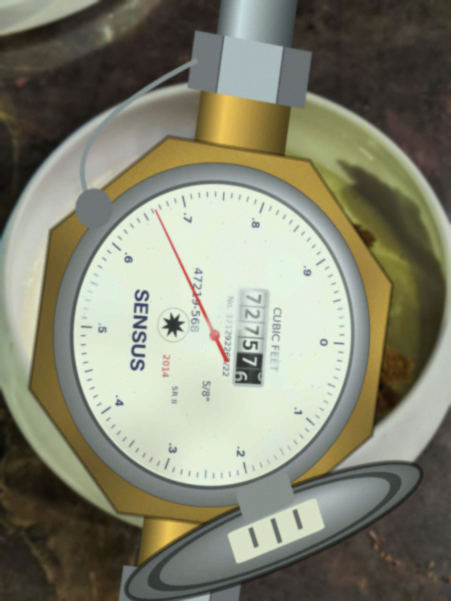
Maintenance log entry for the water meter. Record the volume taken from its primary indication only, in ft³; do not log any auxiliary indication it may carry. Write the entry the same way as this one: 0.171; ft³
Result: 727575.66; ft³
